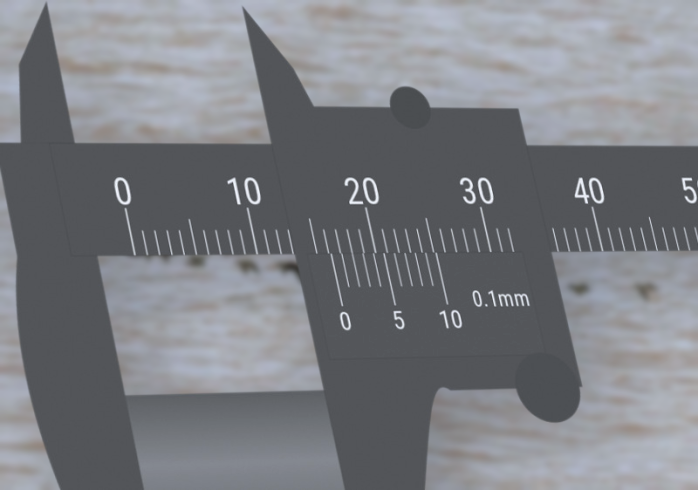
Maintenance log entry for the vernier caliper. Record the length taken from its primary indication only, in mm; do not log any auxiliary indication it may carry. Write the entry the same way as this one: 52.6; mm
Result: 16.2; mm
